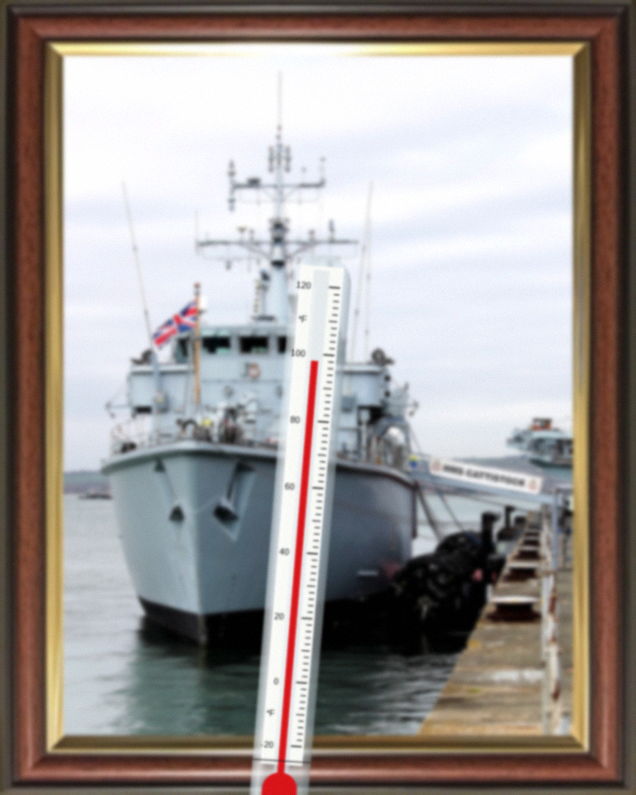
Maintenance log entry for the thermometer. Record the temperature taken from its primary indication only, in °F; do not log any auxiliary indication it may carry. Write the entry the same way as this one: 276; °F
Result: 98; °F
